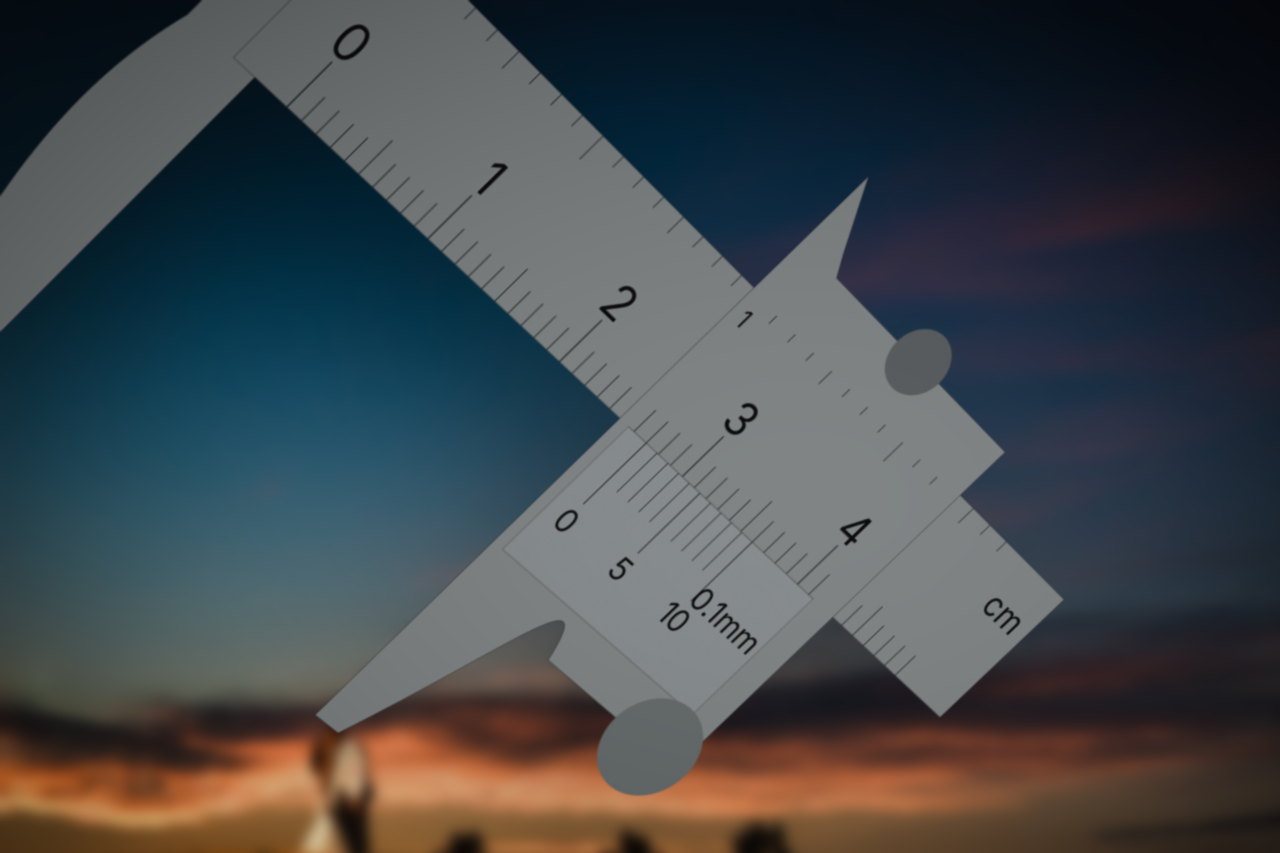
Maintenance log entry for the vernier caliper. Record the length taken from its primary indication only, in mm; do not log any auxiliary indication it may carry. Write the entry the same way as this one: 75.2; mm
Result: 27.0; mm
